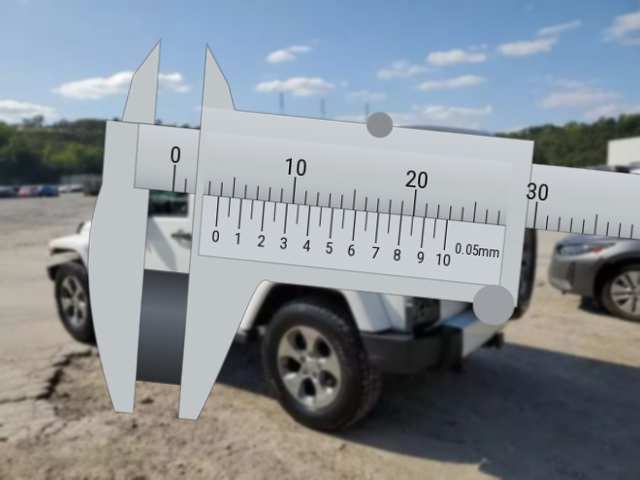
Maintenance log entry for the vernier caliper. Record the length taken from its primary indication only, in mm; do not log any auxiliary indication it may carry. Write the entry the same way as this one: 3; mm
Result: 3.8; mm
